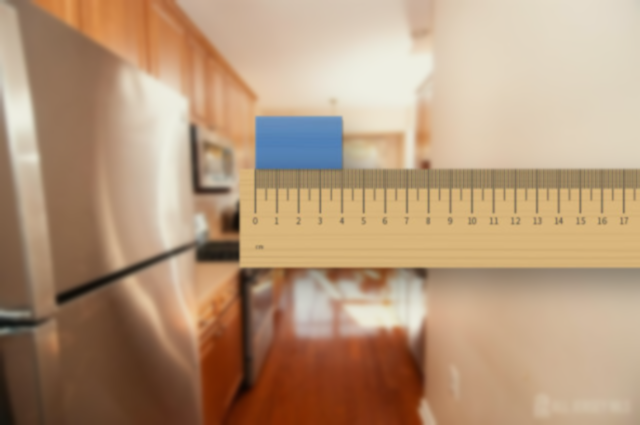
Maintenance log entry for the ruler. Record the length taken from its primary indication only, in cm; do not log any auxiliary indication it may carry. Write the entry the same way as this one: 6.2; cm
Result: 4; cm
